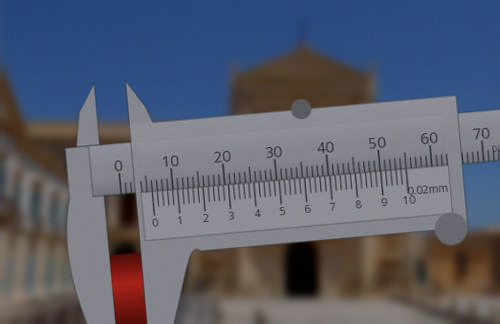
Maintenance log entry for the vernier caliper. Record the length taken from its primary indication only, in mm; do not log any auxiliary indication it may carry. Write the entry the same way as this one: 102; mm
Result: 6.0; mm
